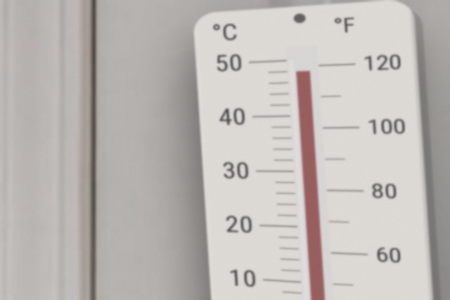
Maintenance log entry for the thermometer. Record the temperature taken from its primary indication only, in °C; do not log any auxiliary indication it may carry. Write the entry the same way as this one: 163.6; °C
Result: 48; °C
